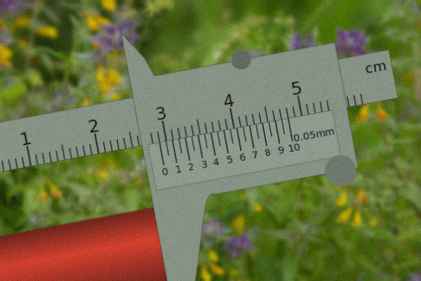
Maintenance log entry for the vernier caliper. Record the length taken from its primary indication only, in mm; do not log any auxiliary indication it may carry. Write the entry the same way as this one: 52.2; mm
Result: 29.0; mm
